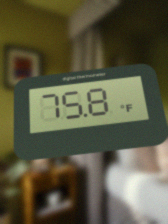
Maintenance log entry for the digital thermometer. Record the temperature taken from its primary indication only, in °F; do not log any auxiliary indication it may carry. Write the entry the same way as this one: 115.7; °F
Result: 75.8; °F
